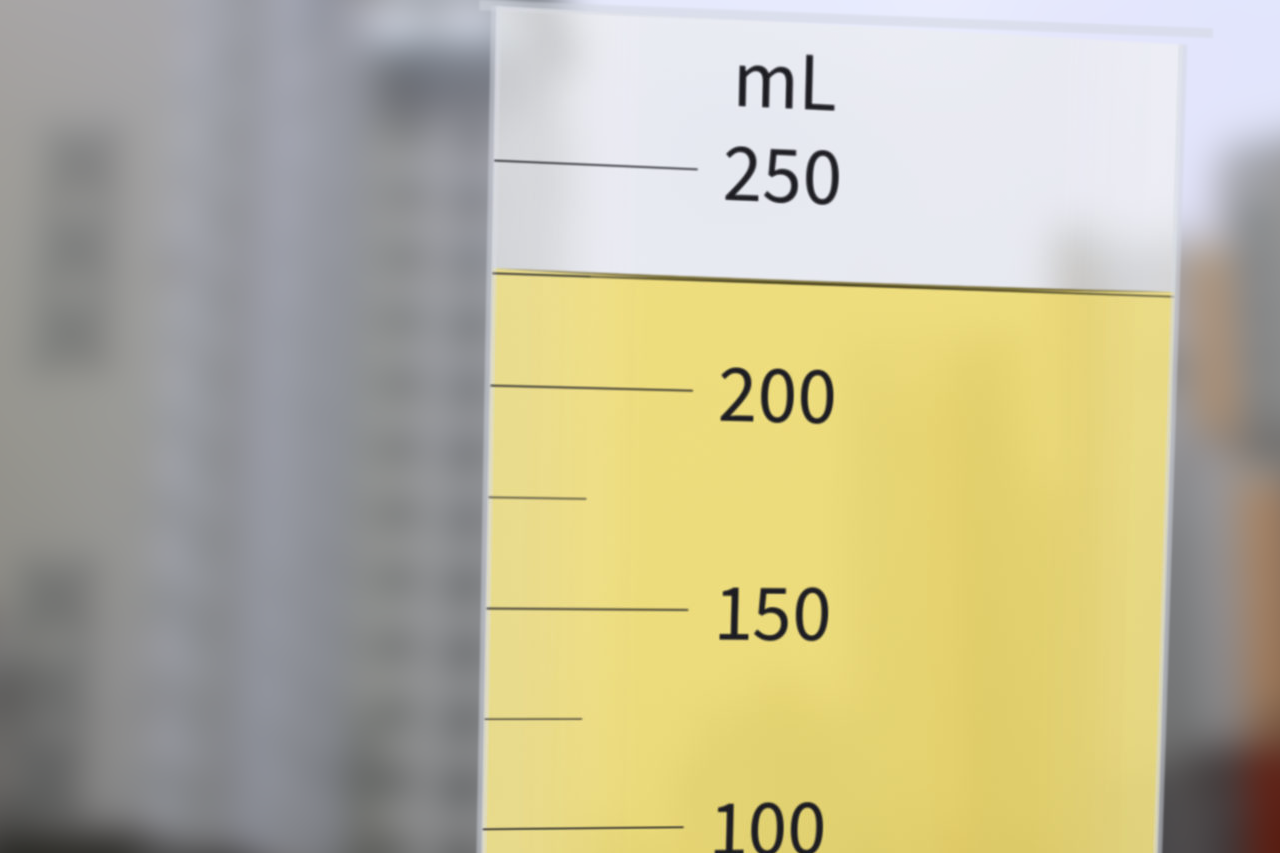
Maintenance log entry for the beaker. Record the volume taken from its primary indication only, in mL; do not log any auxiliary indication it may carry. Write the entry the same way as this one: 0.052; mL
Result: 225; mL
